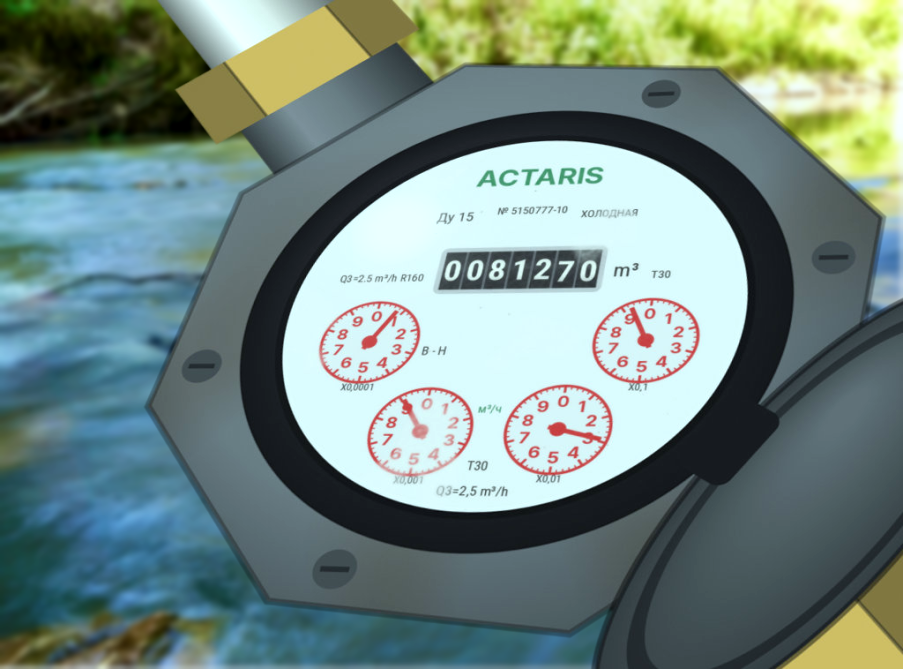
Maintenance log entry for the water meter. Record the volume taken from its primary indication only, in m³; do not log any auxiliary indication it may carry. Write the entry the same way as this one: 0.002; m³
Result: 81269.9290; m³
